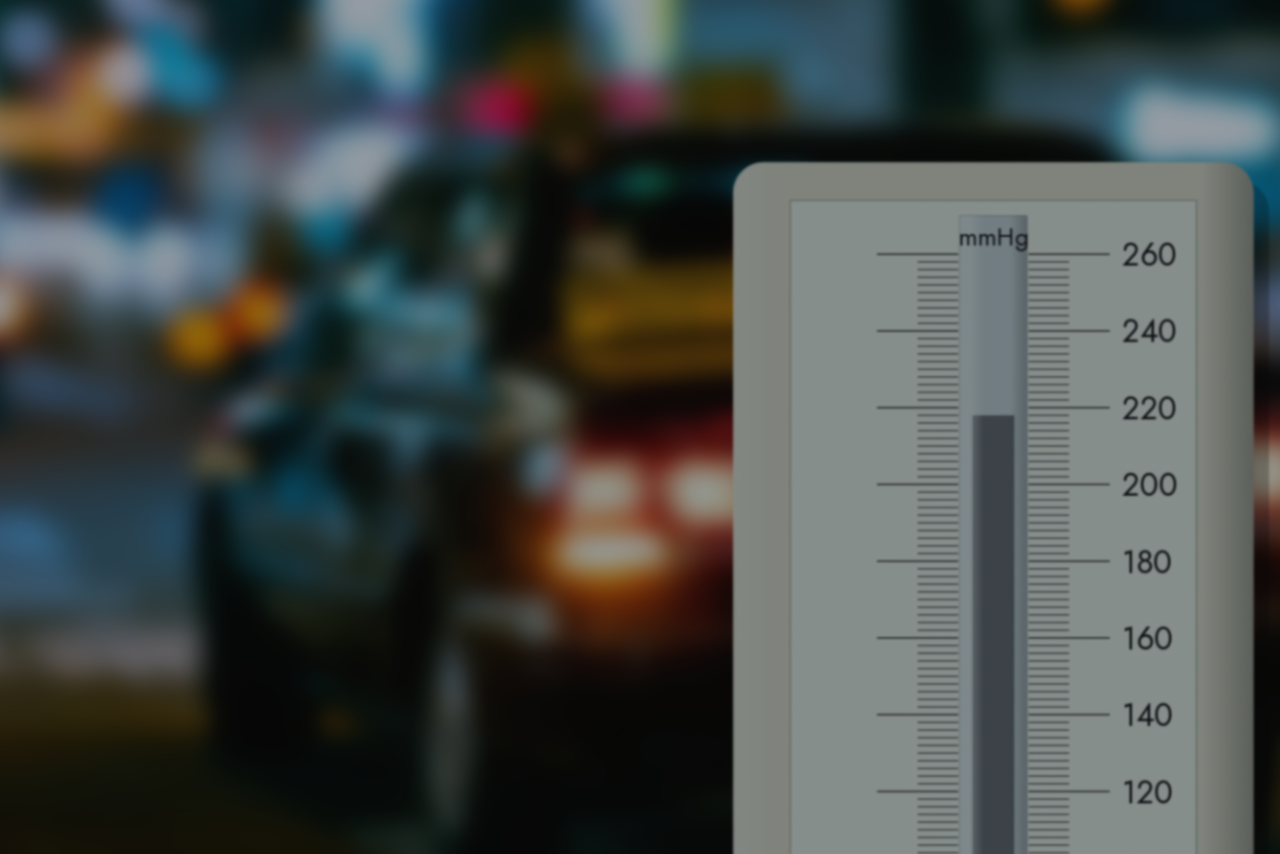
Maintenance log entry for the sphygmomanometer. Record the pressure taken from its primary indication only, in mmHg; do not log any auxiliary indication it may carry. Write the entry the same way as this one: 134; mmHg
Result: 218; mmHg
